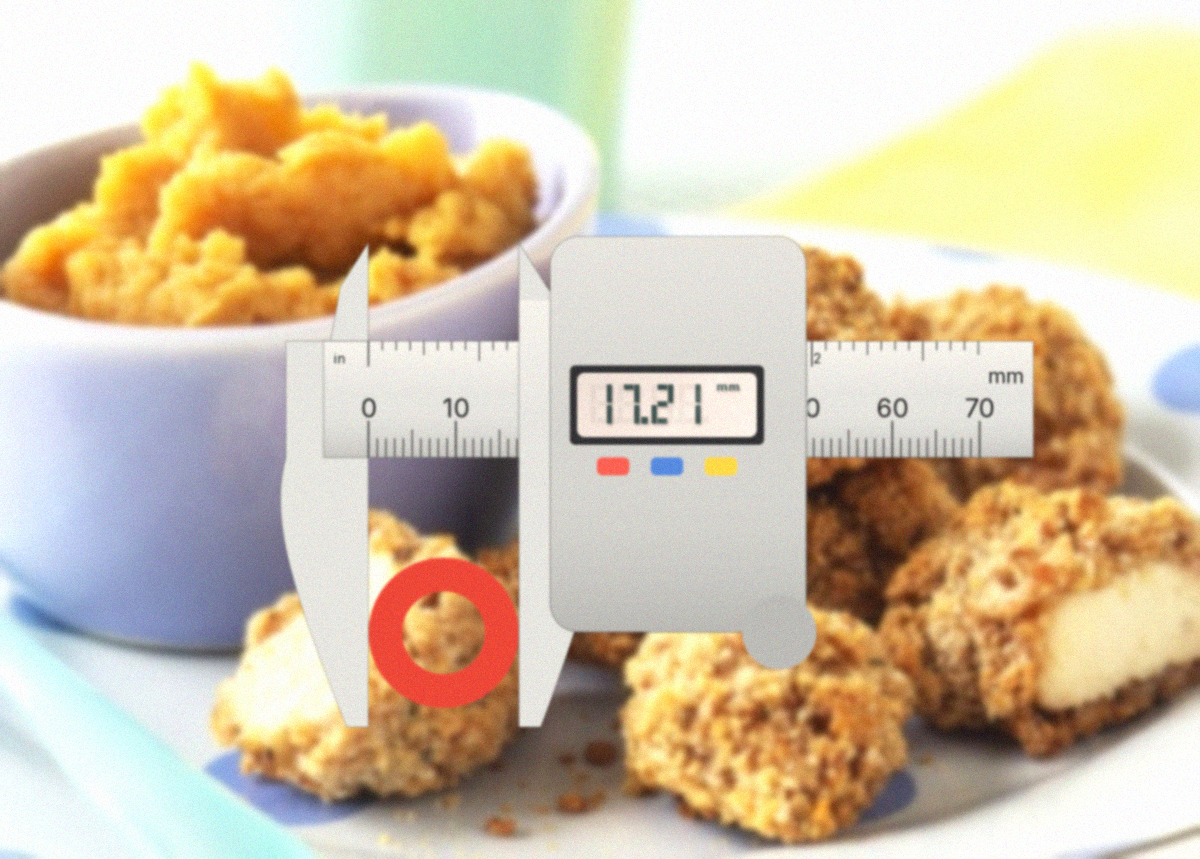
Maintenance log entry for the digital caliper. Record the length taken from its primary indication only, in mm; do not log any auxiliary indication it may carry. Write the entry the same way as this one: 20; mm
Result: 17.21; mm
